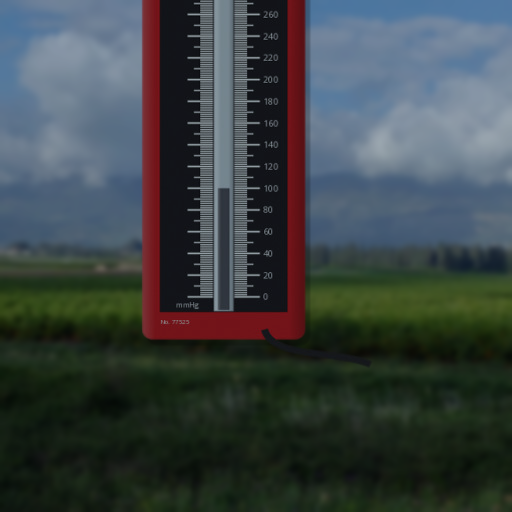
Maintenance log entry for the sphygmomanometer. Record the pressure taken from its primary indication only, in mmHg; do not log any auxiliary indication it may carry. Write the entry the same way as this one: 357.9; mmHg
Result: 100; mmHg
